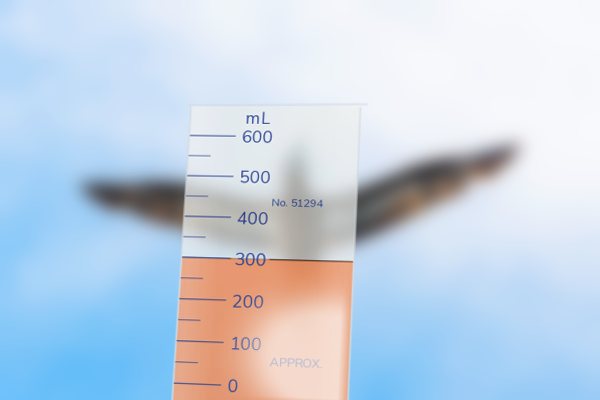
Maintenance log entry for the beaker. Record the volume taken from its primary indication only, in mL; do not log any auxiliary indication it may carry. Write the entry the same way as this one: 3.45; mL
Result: 300; mL
